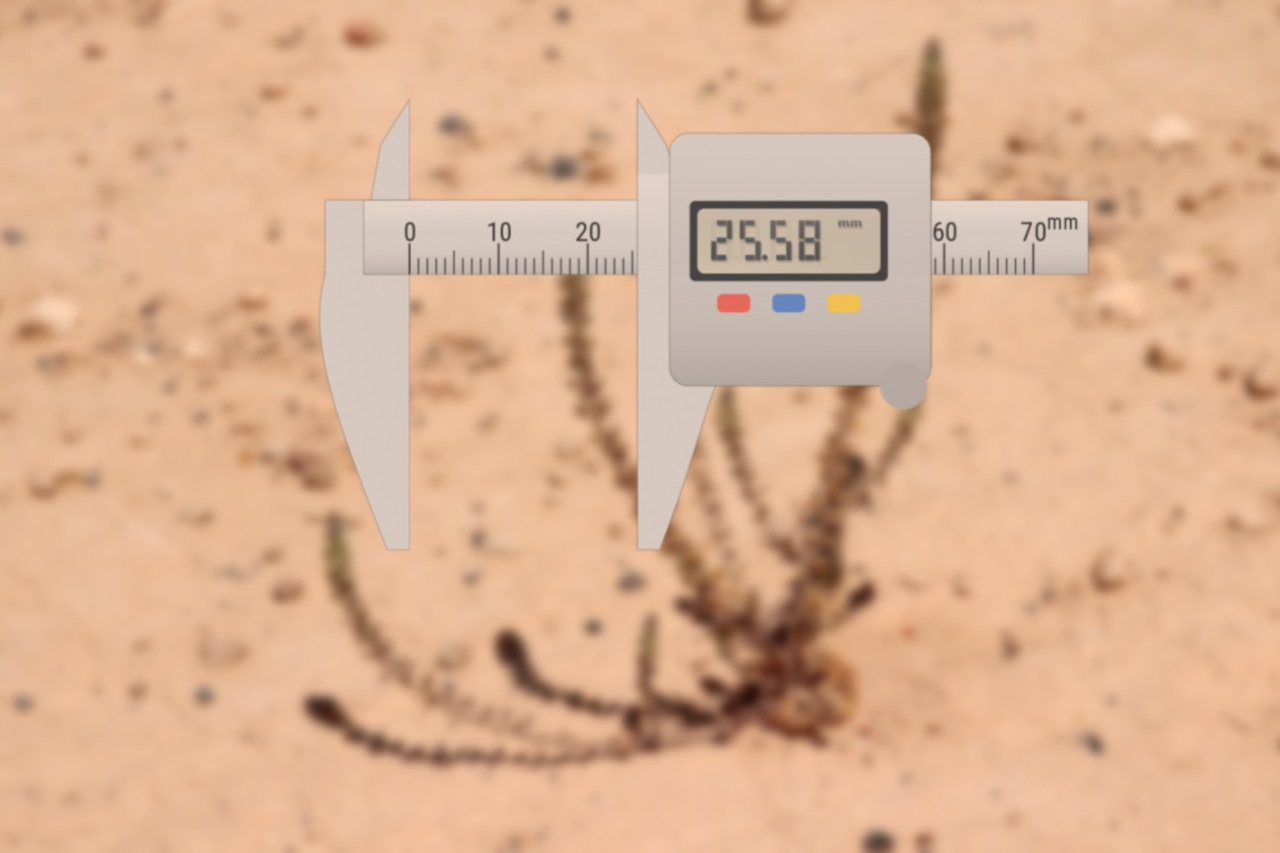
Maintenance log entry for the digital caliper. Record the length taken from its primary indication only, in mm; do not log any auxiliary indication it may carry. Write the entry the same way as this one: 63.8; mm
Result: 25.58; mm
